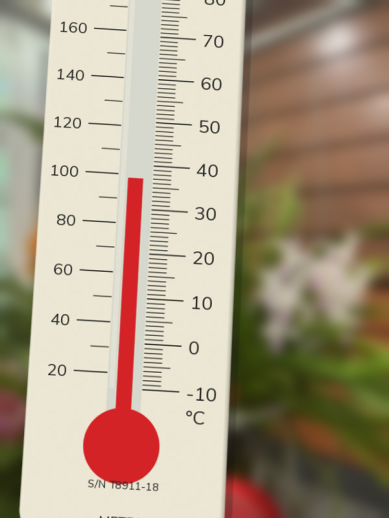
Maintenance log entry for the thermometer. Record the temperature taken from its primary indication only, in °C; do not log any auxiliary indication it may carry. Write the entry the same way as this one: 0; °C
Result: 37; °C
